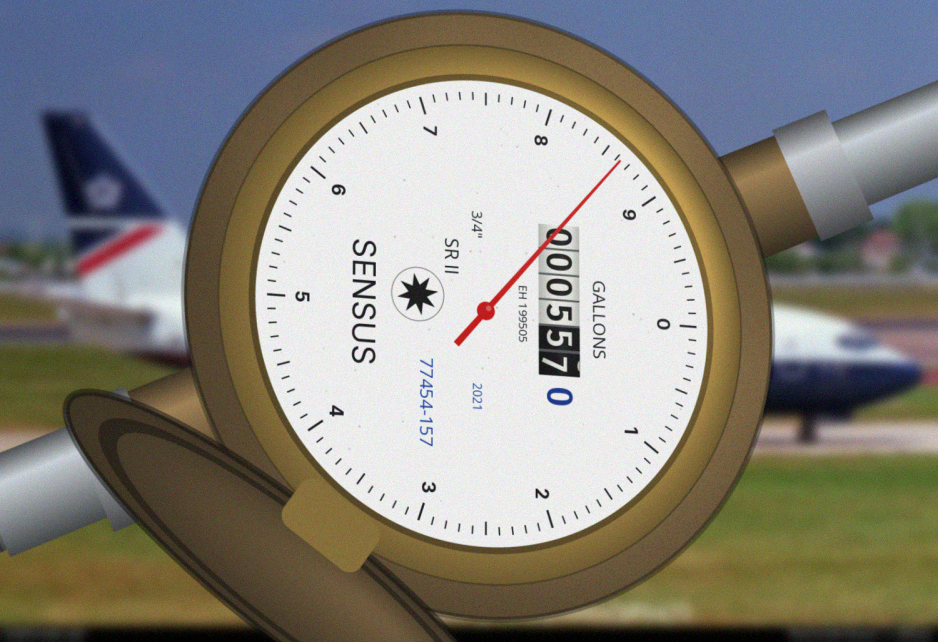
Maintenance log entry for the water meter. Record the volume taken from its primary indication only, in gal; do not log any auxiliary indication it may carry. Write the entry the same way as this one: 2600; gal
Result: 5568.6; gal
